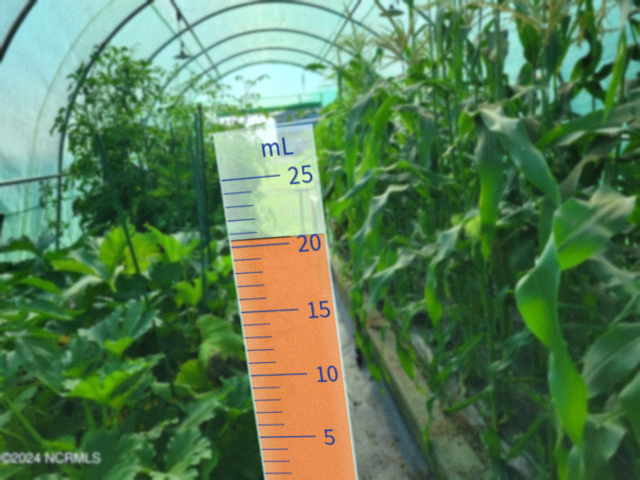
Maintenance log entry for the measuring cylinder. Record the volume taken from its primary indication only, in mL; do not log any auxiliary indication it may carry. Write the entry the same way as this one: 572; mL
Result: 20.5; mL
